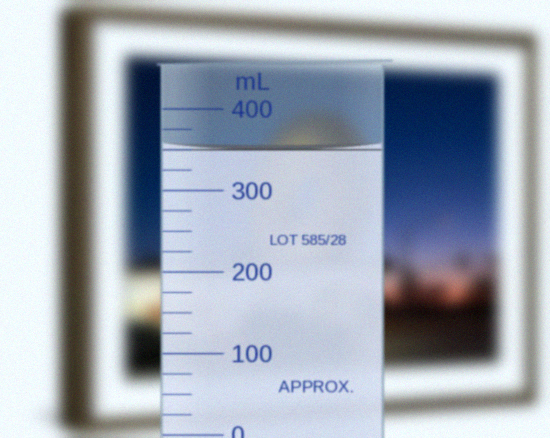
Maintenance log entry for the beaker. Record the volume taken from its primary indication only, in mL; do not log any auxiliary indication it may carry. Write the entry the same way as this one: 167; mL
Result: 350; mL
